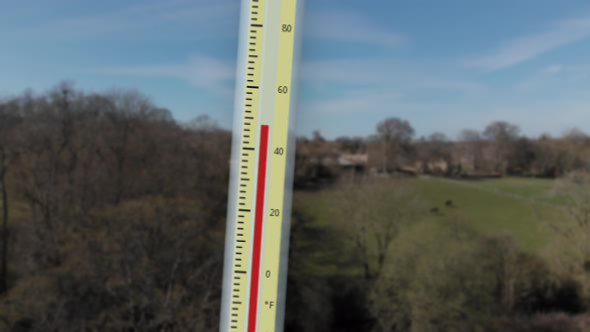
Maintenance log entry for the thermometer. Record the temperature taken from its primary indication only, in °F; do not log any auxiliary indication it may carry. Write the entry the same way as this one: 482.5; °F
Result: 48; °F
